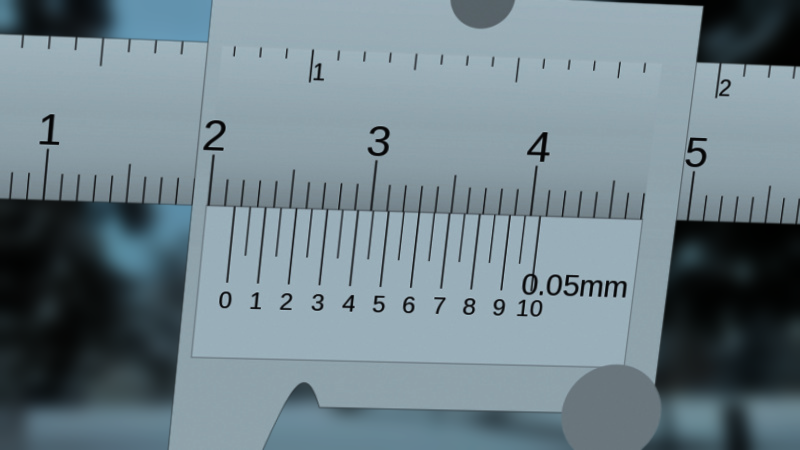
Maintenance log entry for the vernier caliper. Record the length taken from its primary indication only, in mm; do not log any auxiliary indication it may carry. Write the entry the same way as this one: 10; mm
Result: 21.6; mm
